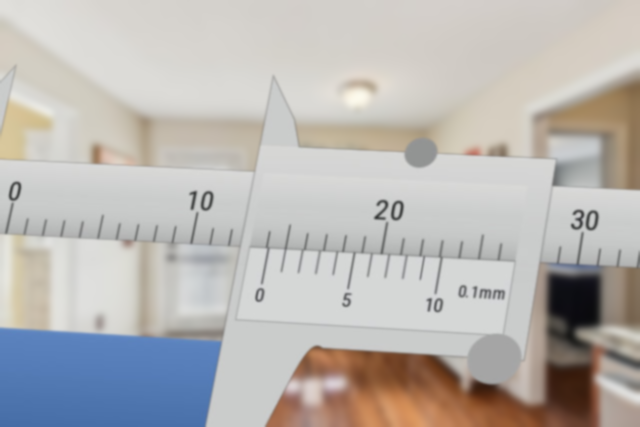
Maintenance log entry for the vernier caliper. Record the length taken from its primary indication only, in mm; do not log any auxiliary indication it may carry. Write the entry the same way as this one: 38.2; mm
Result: 14.1; mm
